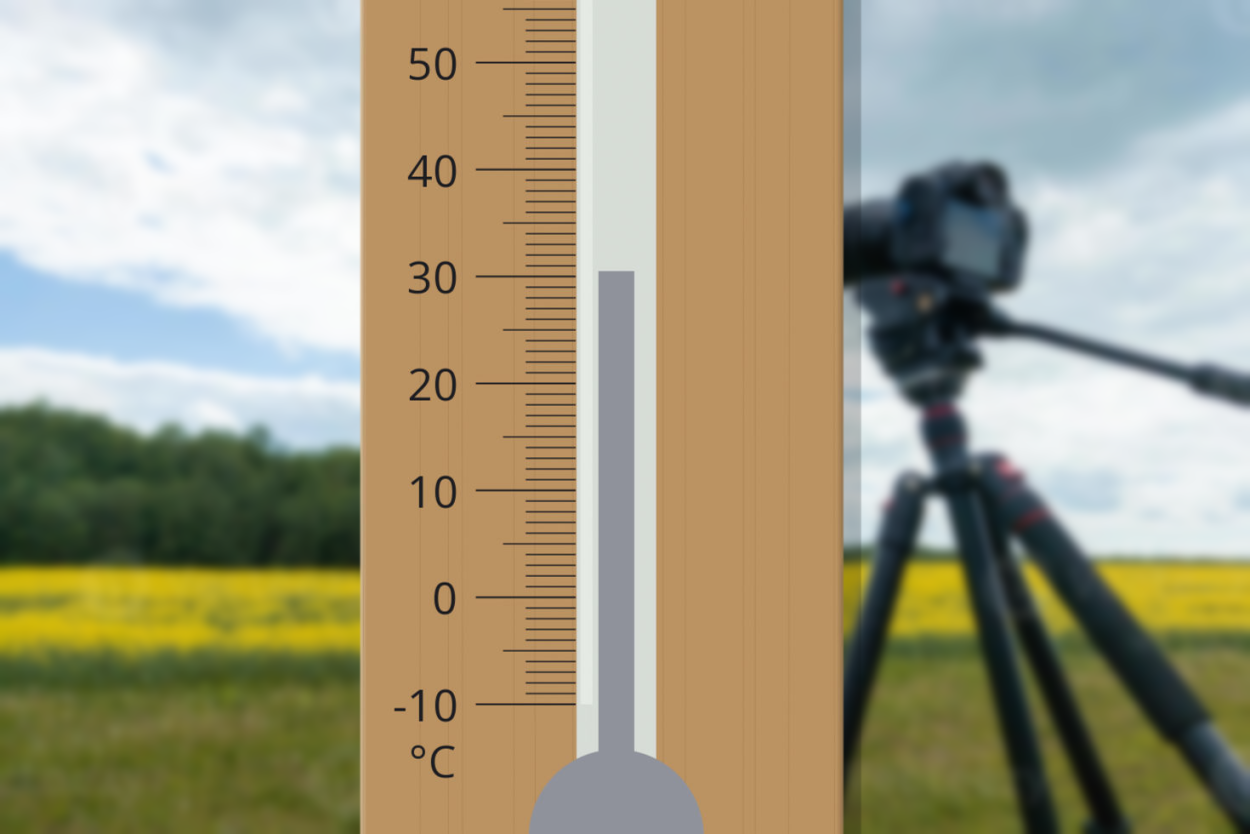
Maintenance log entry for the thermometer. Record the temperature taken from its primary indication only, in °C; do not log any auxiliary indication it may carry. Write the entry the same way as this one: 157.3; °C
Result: 30.5; °C
